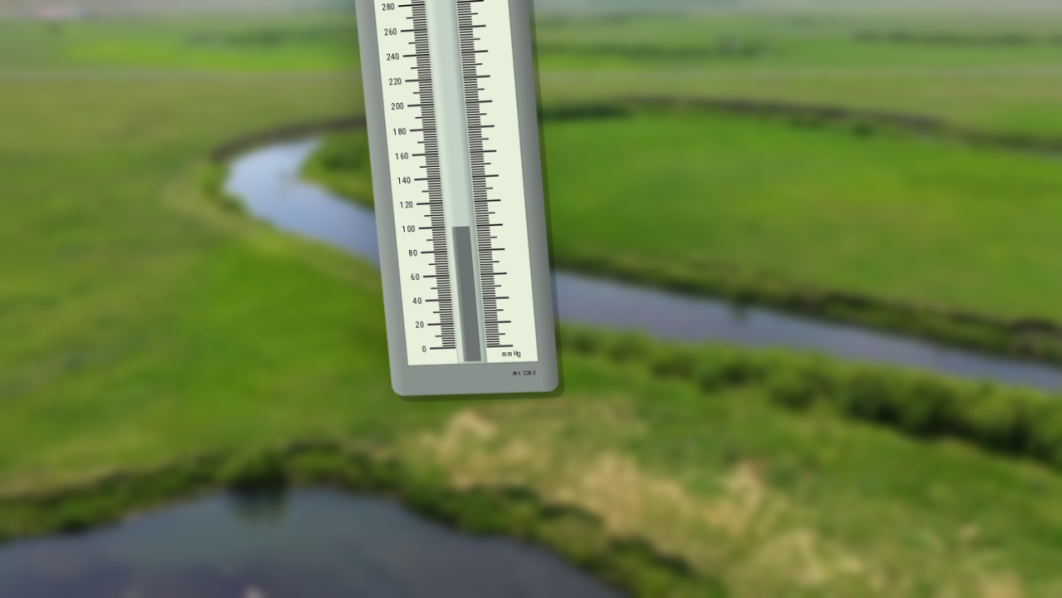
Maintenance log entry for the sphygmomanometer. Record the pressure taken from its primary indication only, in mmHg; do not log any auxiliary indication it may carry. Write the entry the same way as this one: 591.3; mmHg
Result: 100; mmHg
